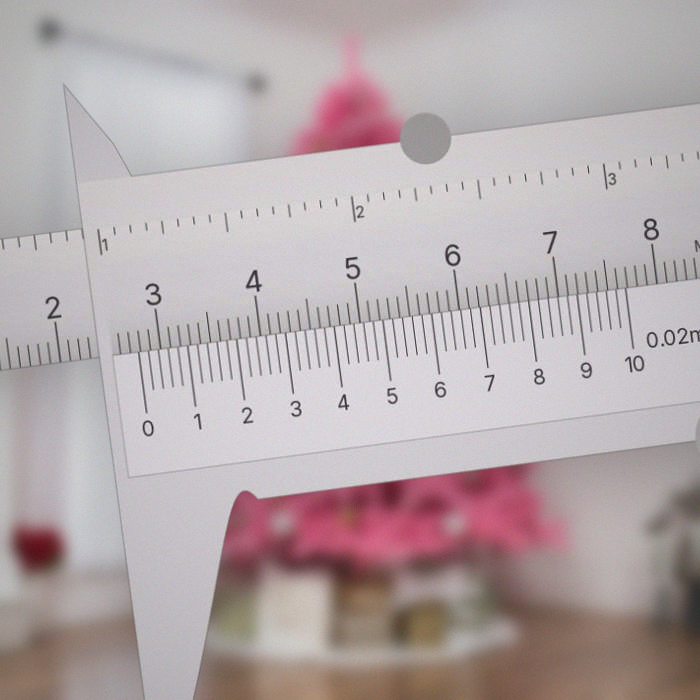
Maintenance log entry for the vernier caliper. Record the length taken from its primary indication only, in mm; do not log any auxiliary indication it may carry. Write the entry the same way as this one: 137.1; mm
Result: 27.8; mm
